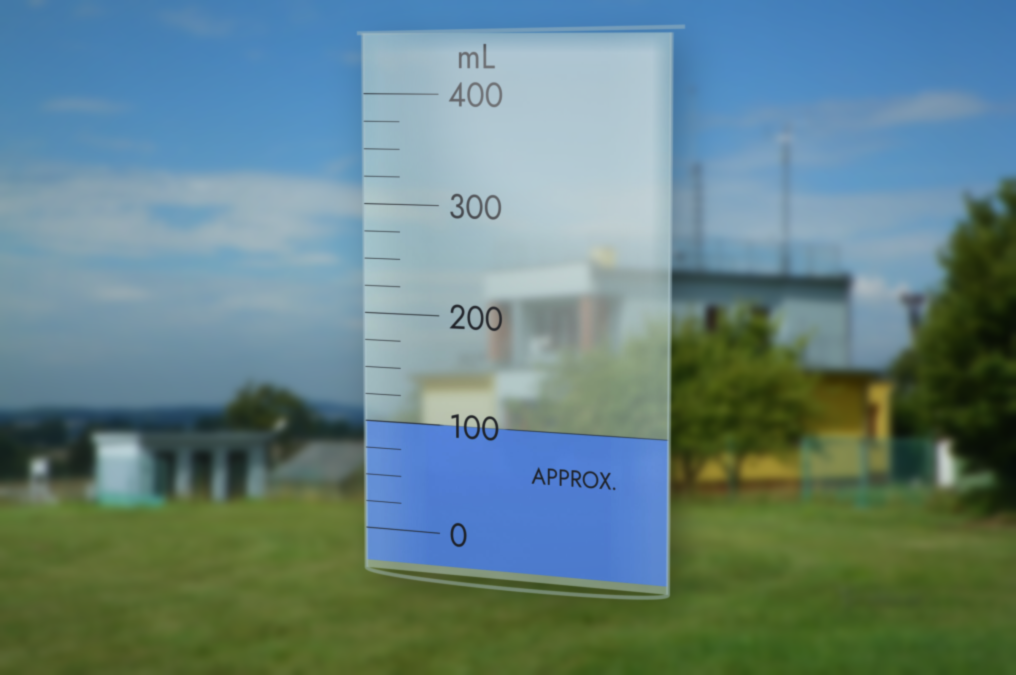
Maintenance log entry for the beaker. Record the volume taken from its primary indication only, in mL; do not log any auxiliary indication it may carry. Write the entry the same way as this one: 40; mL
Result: 100; mL
